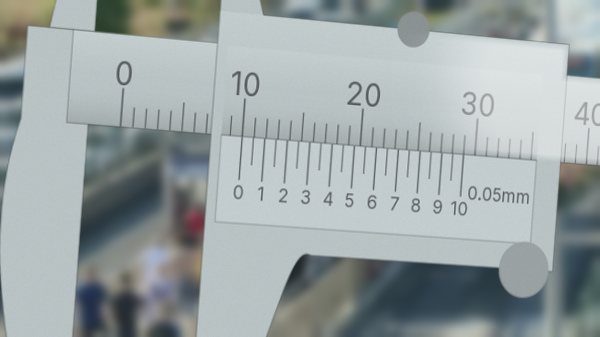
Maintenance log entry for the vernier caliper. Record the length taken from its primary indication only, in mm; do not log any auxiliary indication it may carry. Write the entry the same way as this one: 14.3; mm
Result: 10.0; mm
